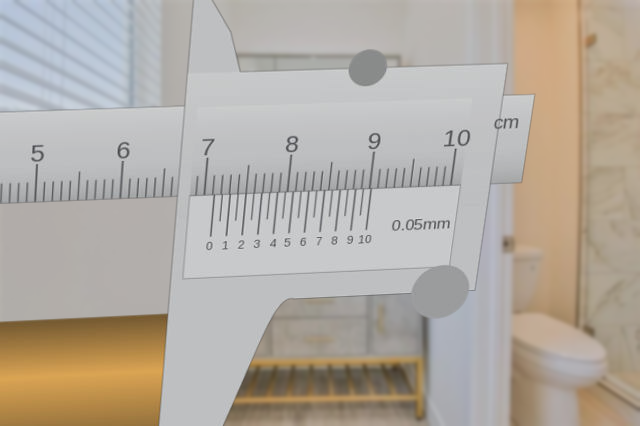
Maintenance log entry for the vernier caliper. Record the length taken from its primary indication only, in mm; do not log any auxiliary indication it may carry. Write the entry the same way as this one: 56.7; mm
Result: 71.2; mm
